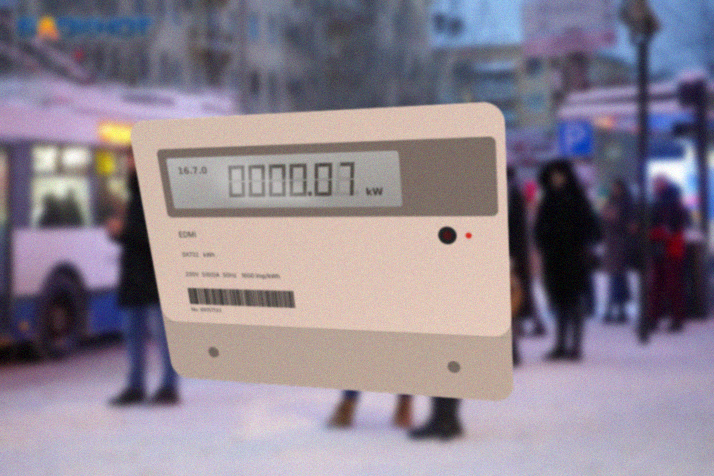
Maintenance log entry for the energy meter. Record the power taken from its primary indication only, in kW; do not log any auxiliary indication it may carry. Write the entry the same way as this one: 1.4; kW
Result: 0.07; kW
